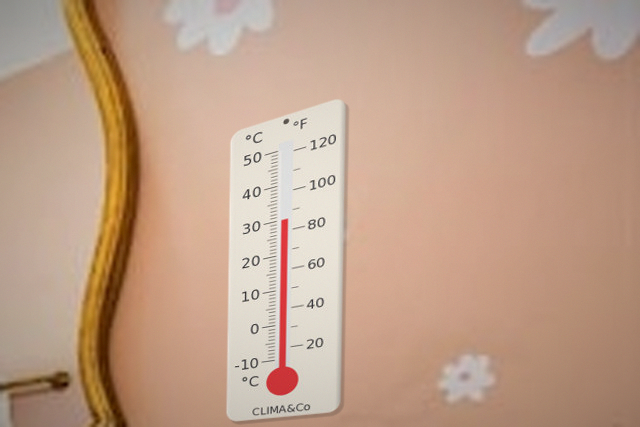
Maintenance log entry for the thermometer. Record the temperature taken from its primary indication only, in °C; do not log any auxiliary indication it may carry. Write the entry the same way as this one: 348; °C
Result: 30; °C
